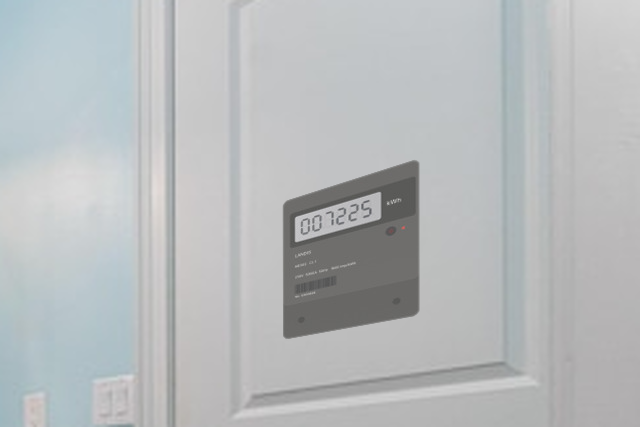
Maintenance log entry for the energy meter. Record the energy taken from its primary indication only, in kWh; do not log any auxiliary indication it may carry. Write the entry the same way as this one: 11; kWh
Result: 7225; kWh
